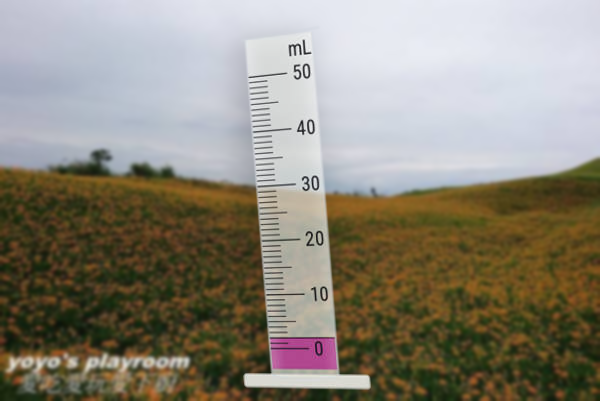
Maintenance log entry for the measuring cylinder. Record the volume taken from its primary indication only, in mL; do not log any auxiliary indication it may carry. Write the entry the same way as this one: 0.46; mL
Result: 2; mL
